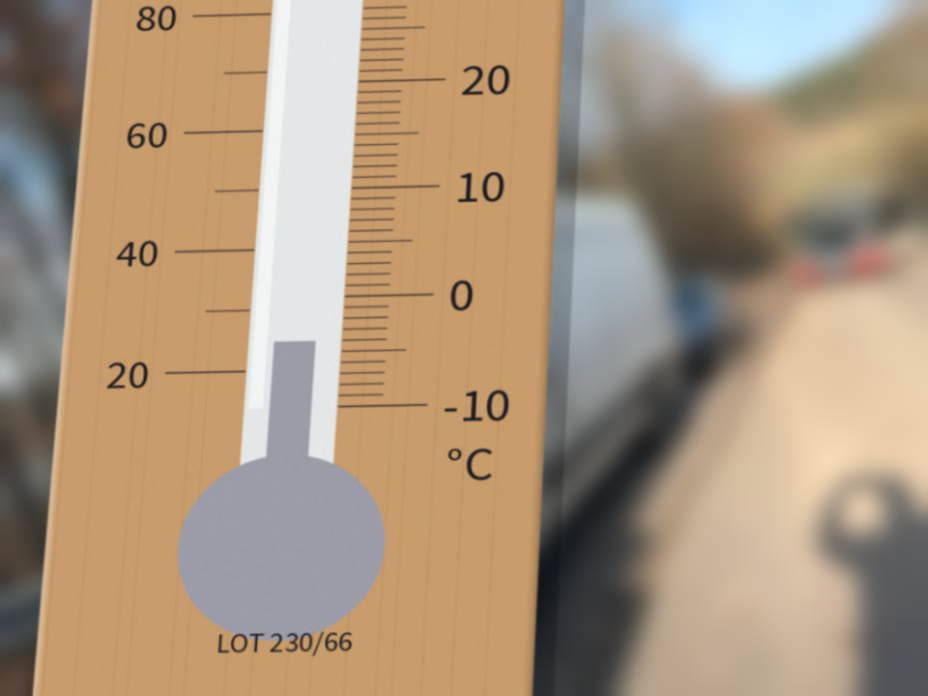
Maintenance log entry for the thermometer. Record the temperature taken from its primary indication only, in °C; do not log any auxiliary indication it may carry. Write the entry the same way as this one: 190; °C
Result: -4; °C
